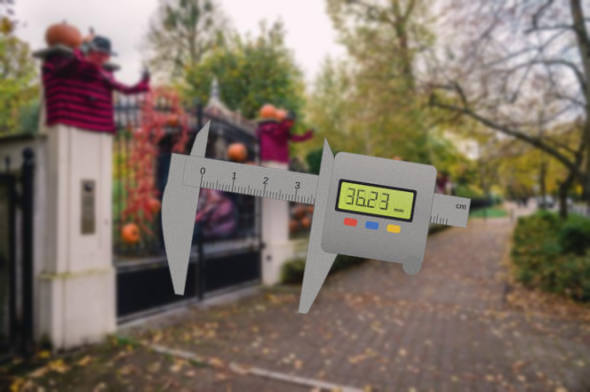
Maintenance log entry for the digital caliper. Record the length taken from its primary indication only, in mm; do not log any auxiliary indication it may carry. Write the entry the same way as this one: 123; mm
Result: 36.23; mm
